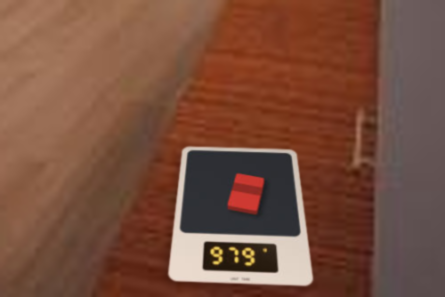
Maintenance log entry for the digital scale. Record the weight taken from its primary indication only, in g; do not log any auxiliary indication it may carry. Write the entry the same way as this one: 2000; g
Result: 979; g
